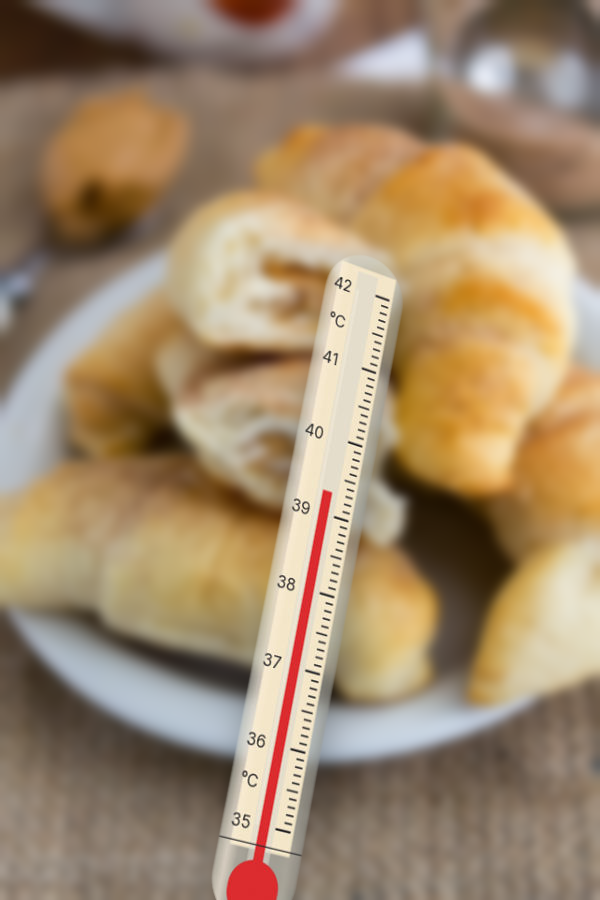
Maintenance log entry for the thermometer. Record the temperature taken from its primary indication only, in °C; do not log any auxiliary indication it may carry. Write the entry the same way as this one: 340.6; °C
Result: 39.3; °C
